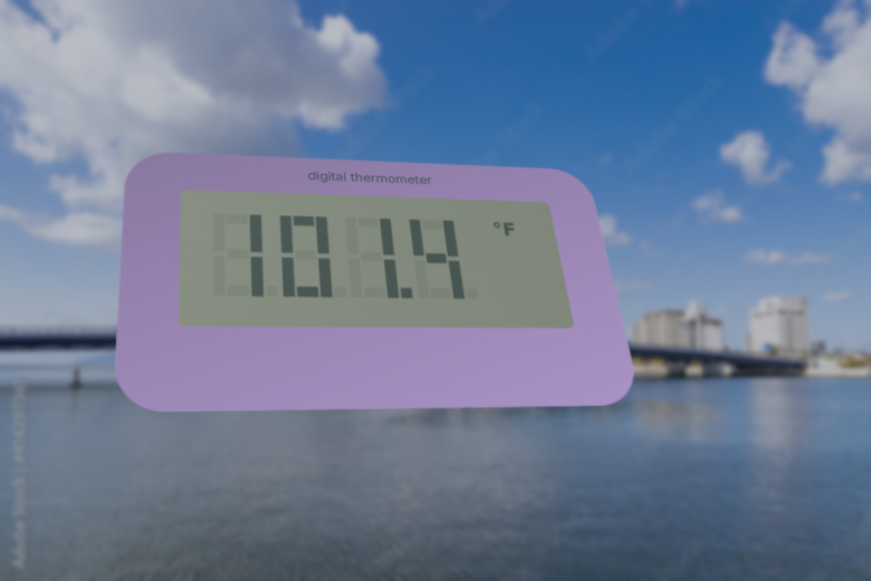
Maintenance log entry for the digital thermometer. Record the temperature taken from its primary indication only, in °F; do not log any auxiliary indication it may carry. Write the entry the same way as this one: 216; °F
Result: 101.4; °F
